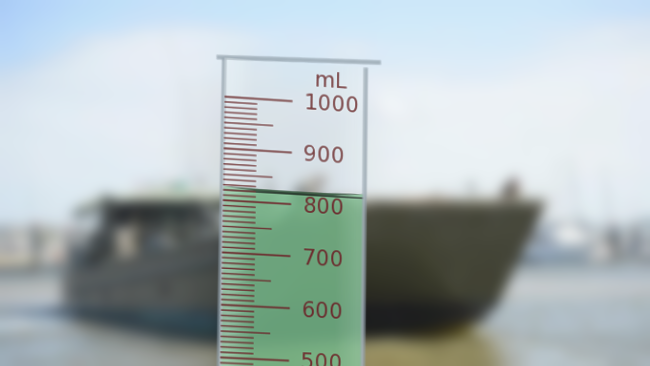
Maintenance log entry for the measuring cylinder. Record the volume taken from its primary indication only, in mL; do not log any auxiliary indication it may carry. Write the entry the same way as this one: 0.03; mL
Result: 820; mL
